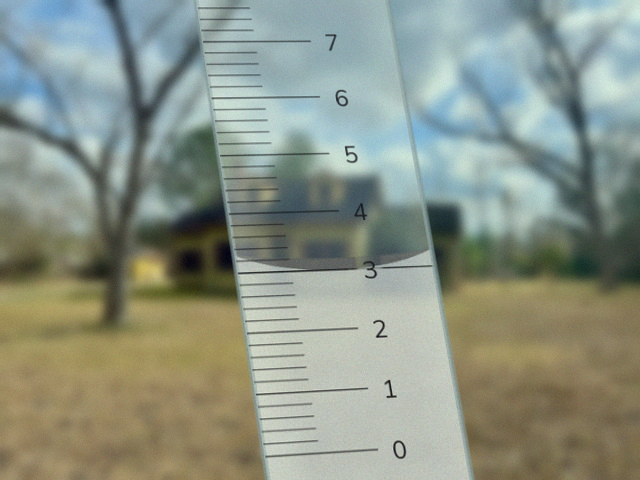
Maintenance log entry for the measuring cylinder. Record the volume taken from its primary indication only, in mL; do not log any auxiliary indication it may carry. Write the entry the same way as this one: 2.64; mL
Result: 3; mL
